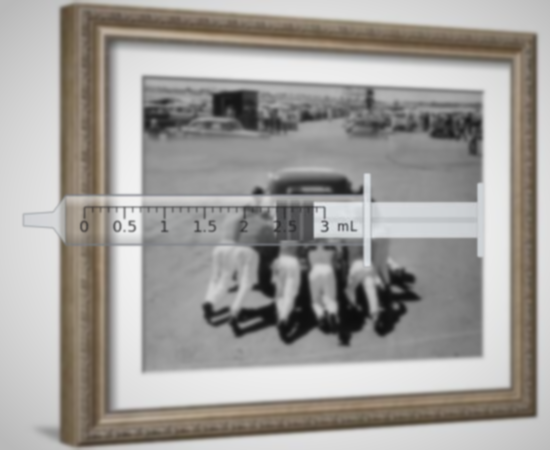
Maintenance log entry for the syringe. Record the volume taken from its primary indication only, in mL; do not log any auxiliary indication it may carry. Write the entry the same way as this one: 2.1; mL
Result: 2.4; mL
